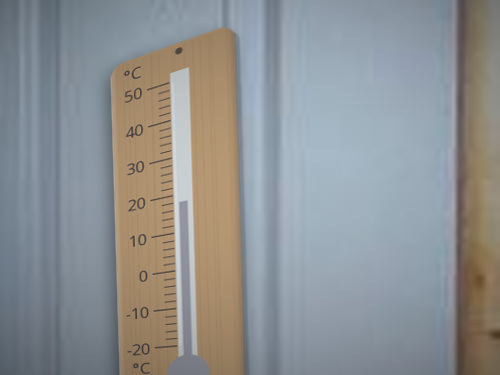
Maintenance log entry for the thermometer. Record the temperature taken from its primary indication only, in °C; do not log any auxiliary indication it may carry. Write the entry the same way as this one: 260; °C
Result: 18; °C
